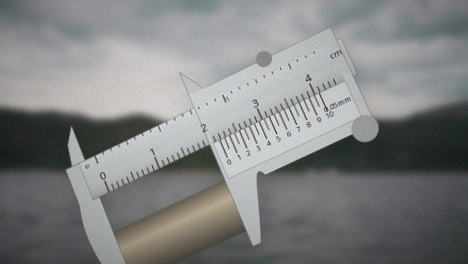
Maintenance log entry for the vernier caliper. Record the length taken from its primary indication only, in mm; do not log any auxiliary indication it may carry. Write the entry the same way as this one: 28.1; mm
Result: 21.8; mm
